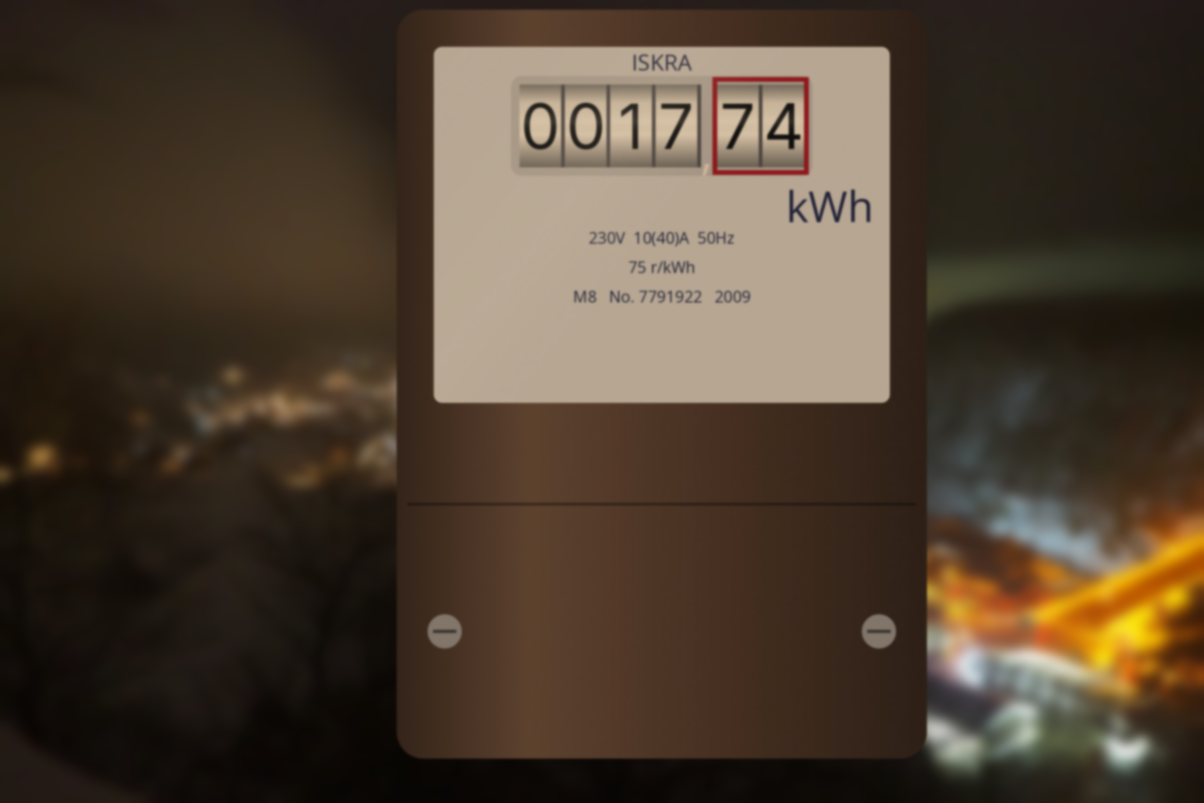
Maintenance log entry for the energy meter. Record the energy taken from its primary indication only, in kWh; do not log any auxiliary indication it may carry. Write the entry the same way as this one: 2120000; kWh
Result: 17.74; kWh
